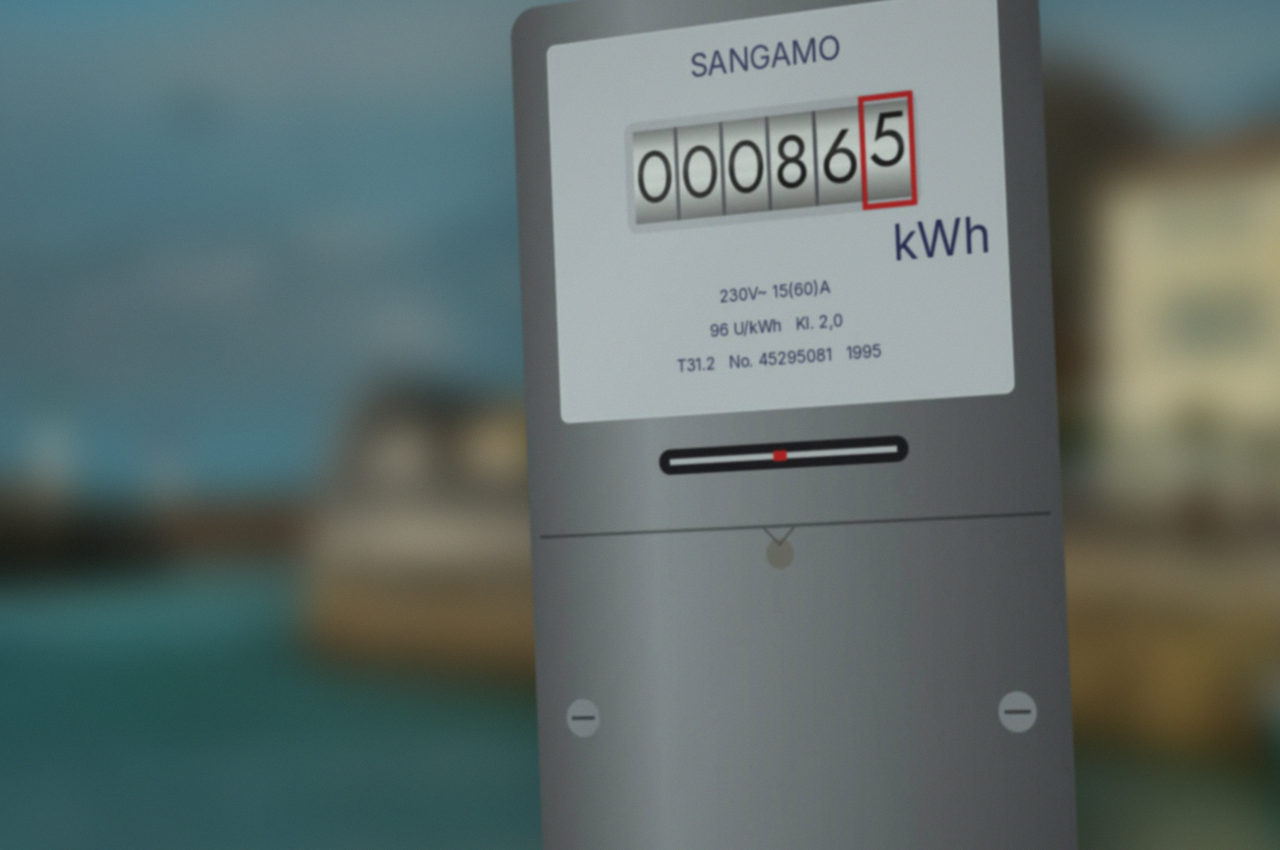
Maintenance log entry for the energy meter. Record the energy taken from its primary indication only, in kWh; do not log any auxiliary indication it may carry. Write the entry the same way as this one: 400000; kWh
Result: 86.5; kWh
